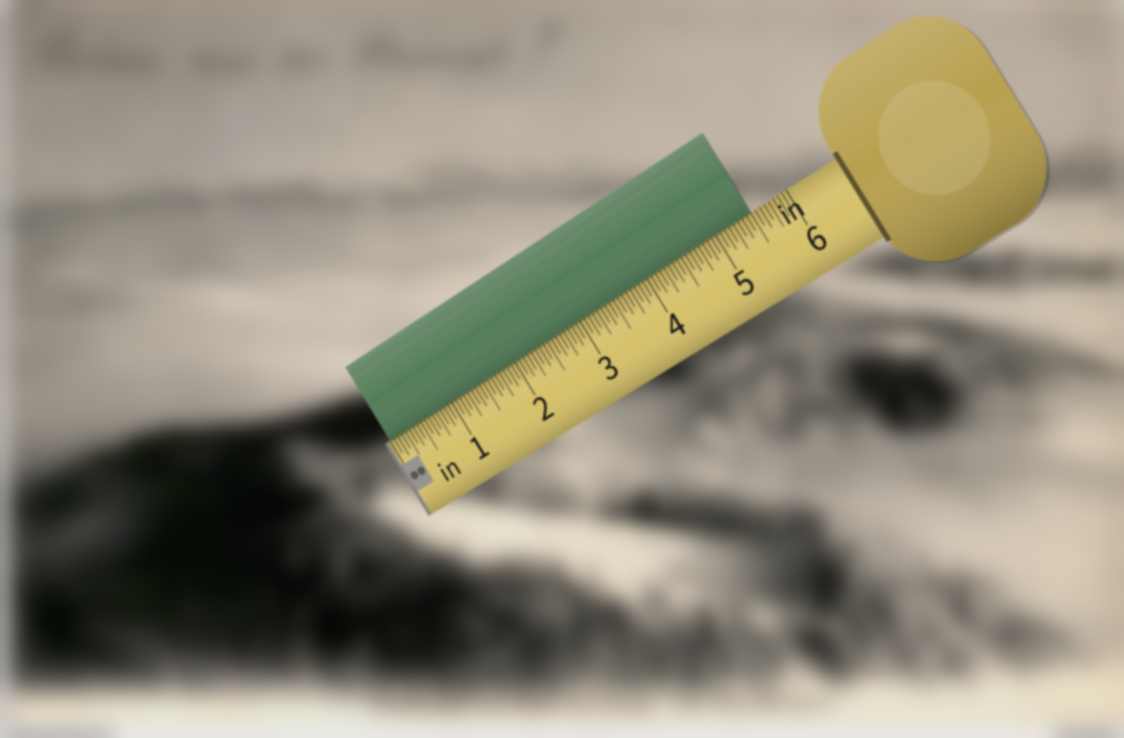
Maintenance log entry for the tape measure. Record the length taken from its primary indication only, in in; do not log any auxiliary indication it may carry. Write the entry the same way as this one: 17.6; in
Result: 5.5; in
